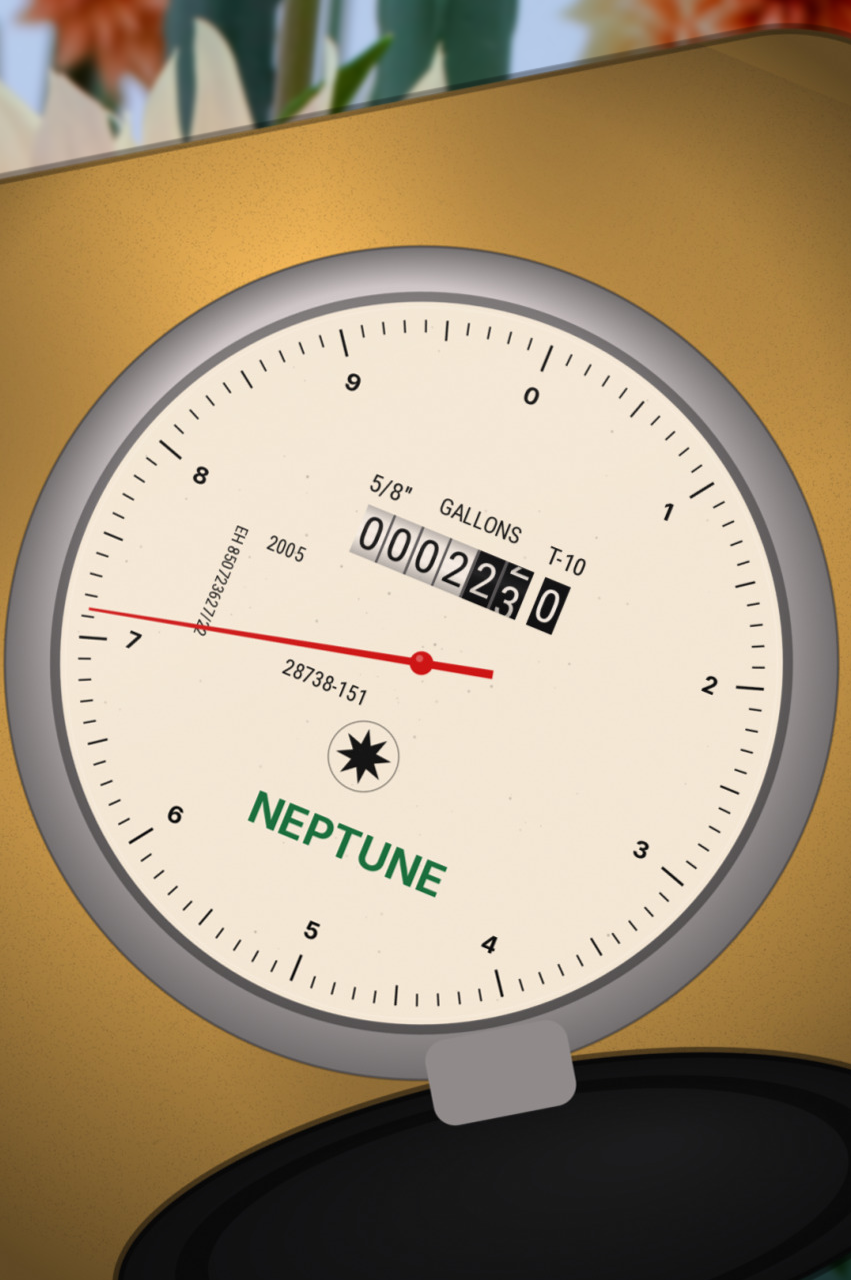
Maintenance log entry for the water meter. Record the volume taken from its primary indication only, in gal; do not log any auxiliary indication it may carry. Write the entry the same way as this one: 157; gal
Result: 2227.1; gal
